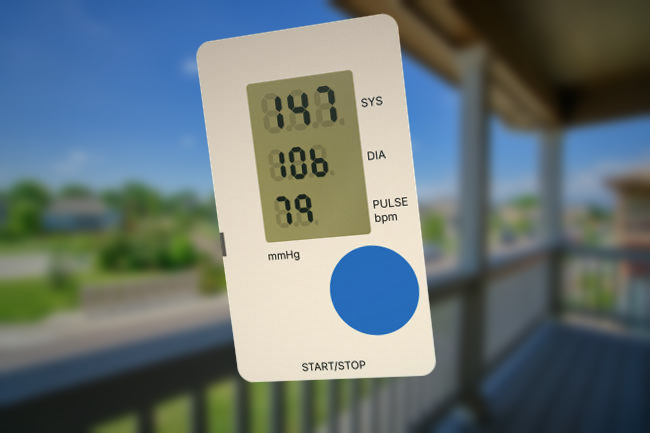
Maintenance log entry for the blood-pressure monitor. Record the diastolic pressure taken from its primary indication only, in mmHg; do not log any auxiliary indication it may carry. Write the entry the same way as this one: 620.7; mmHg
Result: 106; mmHg
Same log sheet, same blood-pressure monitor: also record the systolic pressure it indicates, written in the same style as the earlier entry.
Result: 147; mmHg
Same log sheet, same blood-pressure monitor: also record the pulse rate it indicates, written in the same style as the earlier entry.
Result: 79; bpm
